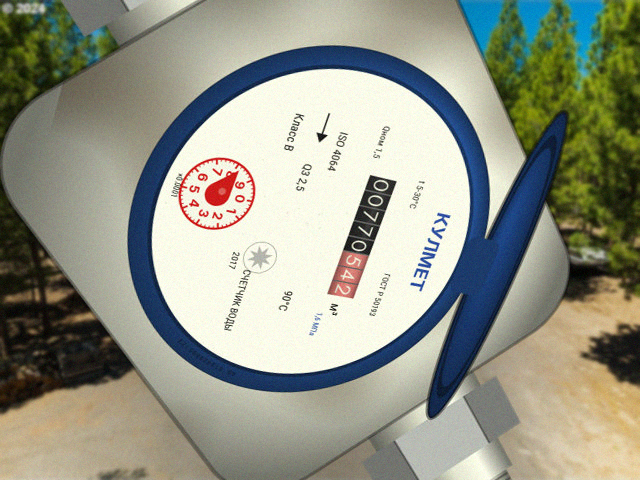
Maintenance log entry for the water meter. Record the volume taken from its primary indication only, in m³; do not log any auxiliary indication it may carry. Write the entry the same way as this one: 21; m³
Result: 770.5428; m³
